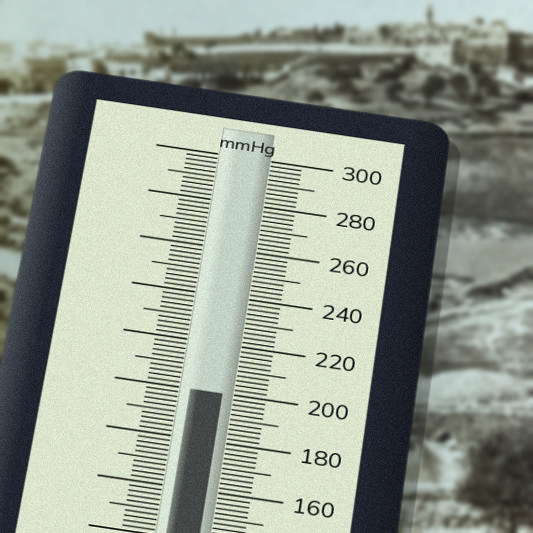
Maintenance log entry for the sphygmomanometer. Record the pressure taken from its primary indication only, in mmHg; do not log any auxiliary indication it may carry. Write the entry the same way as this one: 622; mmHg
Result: 200; mmHg
